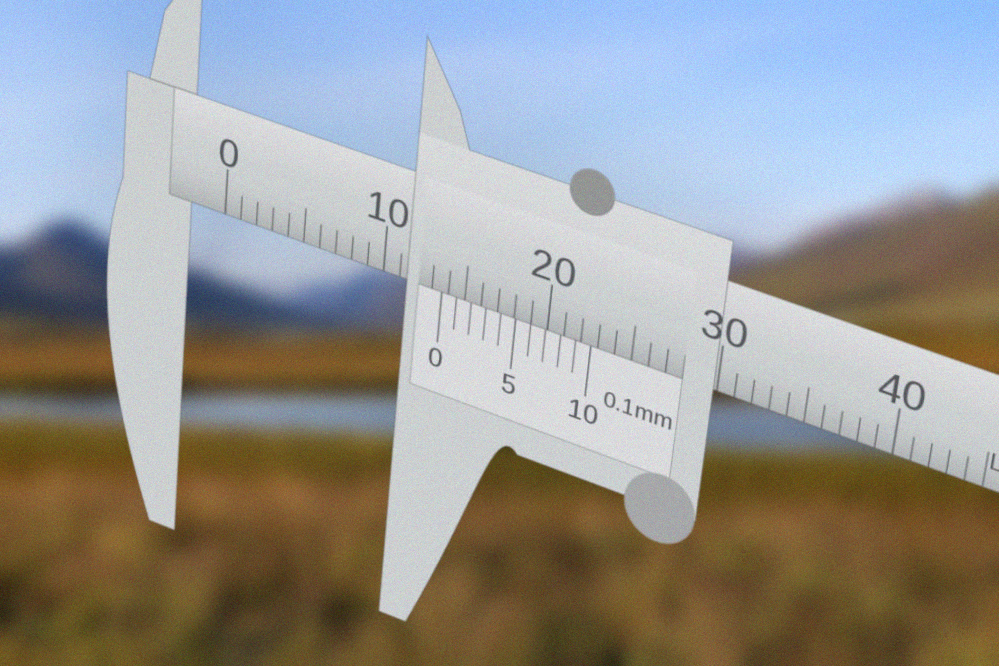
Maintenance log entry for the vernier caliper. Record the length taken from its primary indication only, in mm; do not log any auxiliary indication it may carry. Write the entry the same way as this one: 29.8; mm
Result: 13.6; mm
